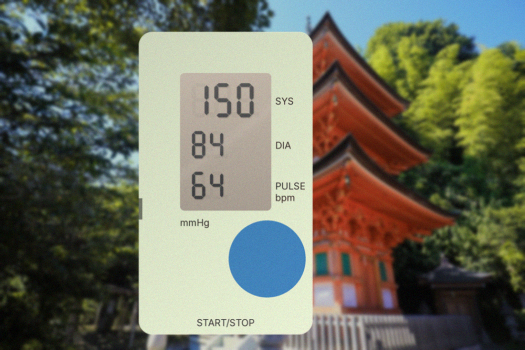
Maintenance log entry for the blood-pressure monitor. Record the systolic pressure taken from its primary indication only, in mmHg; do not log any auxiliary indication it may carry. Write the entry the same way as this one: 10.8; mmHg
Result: 150; mmHg
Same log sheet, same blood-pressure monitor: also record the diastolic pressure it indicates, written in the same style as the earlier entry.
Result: 84; mmHg
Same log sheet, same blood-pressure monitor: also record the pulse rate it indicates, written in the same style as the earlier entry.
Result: 64; bpm
